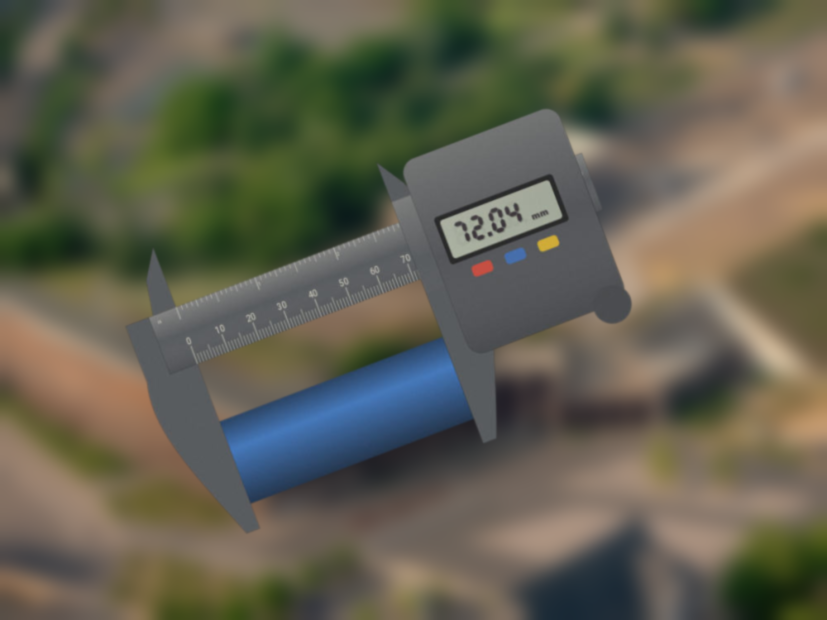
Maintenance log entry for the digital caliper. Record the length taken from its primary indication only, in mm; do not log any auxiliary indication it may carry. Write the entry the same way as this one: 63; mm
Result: 72.04; mm
